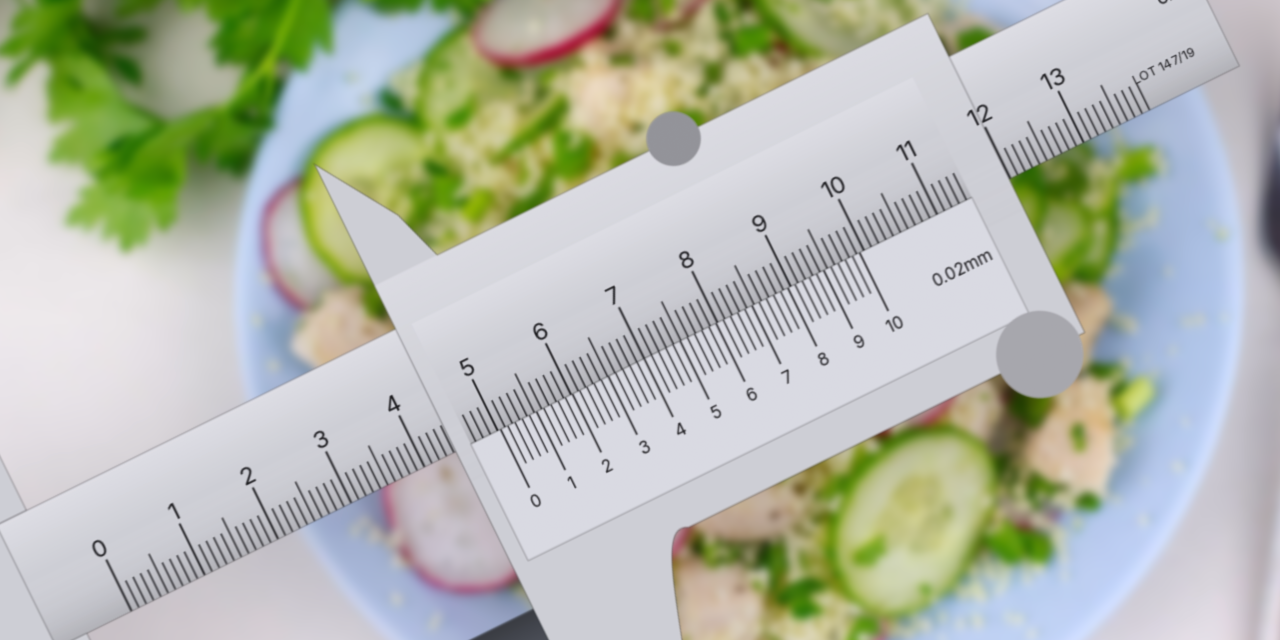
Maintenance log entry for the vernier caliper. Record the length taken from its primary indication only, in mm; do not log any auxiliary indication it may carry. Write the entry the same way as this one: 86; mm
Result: 50.4; mm
